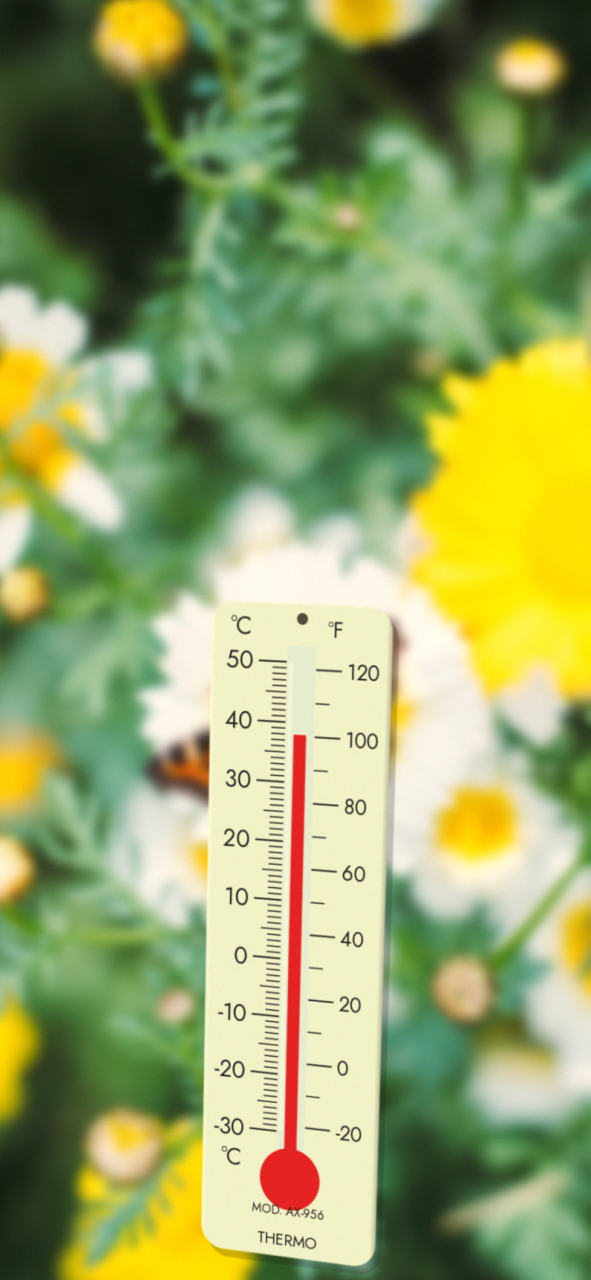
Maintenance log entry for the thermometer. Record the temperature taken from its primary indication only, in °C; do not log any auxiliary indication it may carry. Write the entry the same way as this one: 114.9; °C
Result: 38; °C
